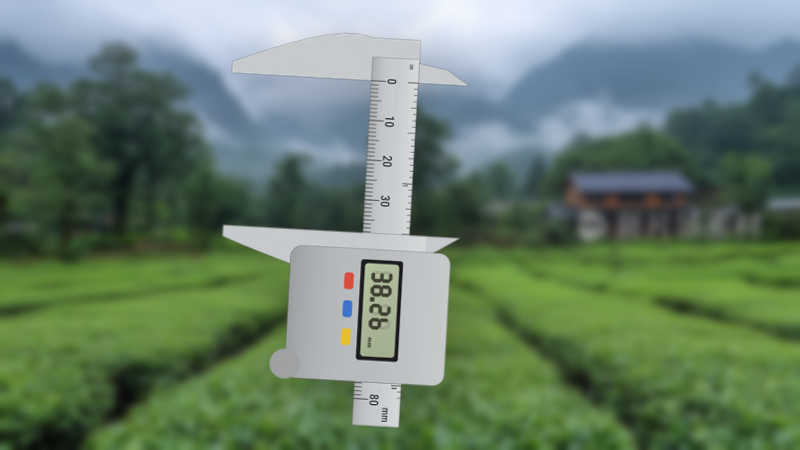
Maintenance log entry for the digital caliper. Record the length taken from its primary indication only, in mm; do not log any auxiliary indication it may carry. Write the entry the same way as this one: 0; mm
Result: 38.26; mm
